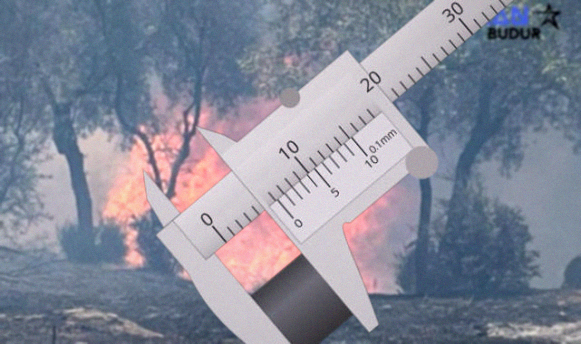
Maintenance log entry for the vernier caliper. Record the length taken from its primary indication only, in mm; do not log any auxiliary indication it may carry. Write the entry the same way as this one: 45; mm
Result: 6.2; mm
